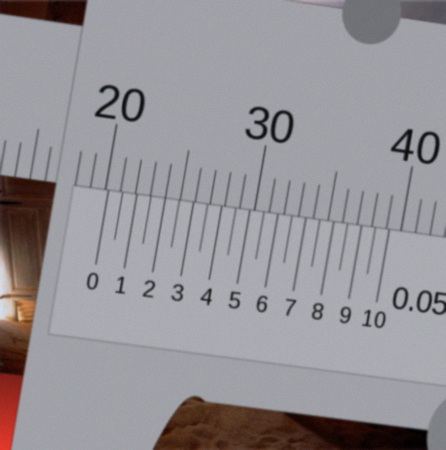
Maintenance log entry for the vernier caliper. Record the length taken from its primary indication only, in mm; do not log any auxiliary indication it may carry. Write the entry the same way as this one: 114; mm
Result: 20.2; mm
